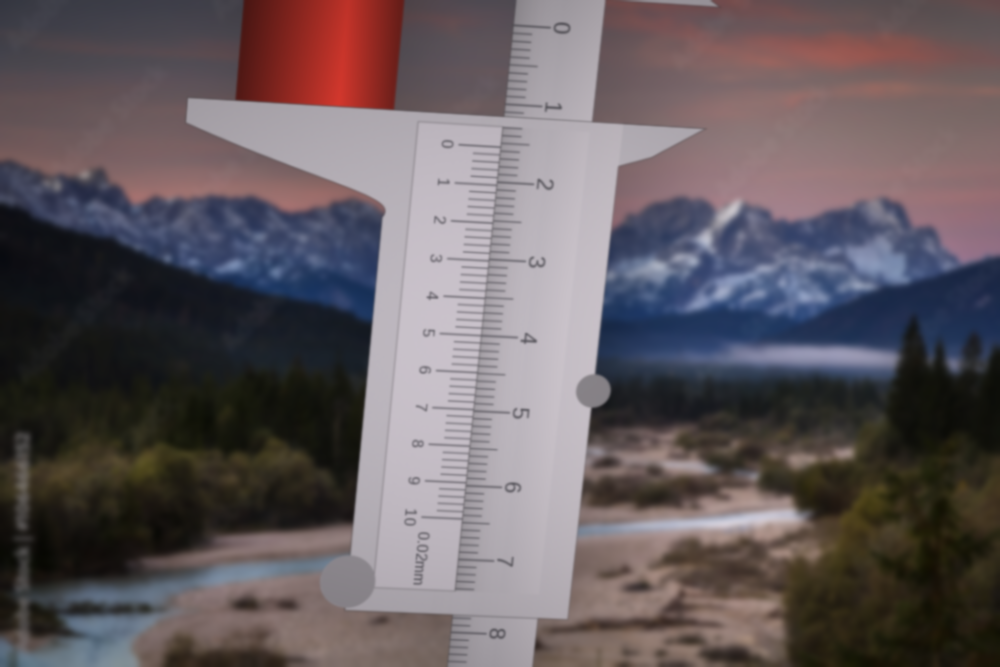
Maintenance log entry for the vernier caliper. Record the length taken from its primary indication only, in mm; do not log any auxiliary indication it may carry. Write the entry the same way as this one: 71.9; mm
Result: 15.5; mm
